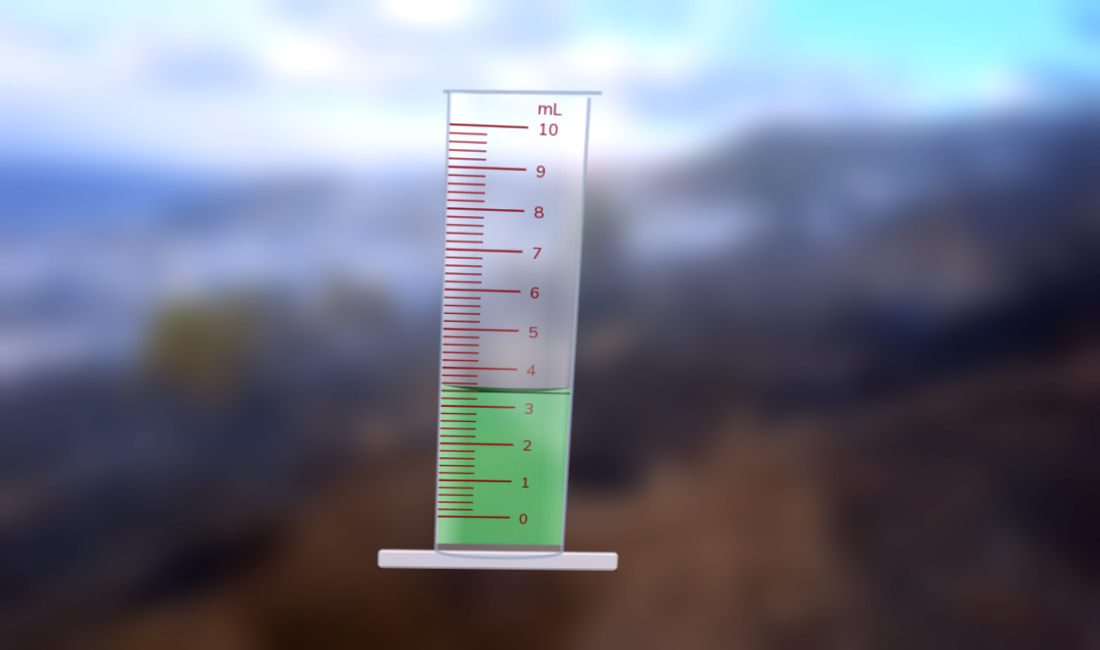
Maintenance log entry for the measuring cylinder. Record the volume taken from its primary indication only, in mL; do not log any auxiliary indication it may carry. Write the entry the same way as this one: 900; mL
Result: 3.4; mL
